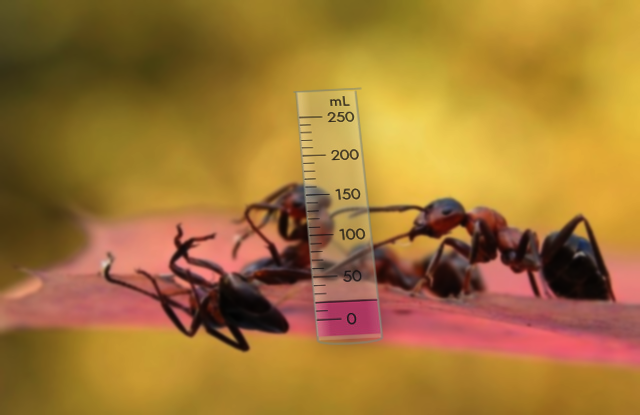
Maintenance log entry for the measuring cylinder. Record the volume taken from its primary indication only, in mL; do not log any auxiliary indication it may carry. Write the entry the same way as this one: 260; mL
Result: 20; mL
